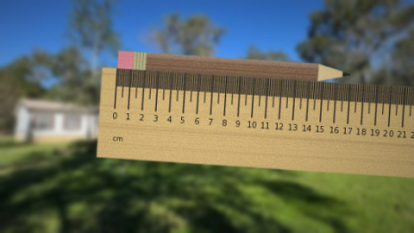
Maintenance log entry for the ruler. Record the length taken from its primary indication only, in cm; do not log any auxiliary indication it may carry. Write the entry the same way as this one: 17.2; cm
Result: 17; cm
